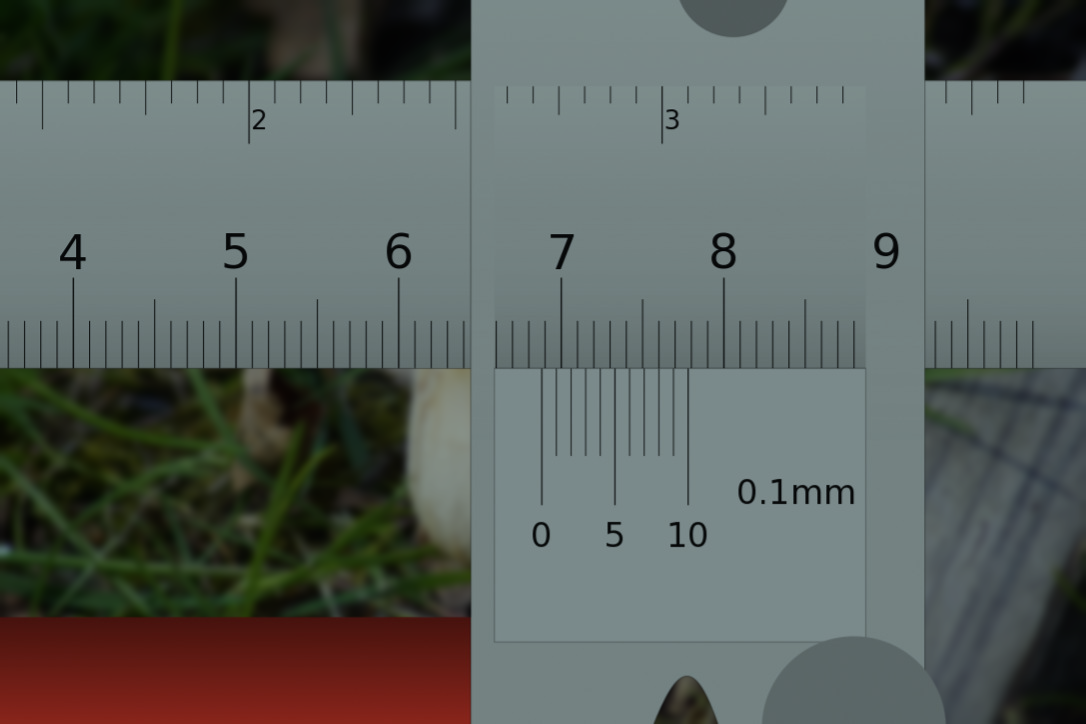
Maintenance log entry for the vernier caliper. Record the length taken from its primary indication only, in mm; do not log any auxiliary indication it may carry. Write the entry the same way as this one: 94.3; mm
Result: 68.8; mm
